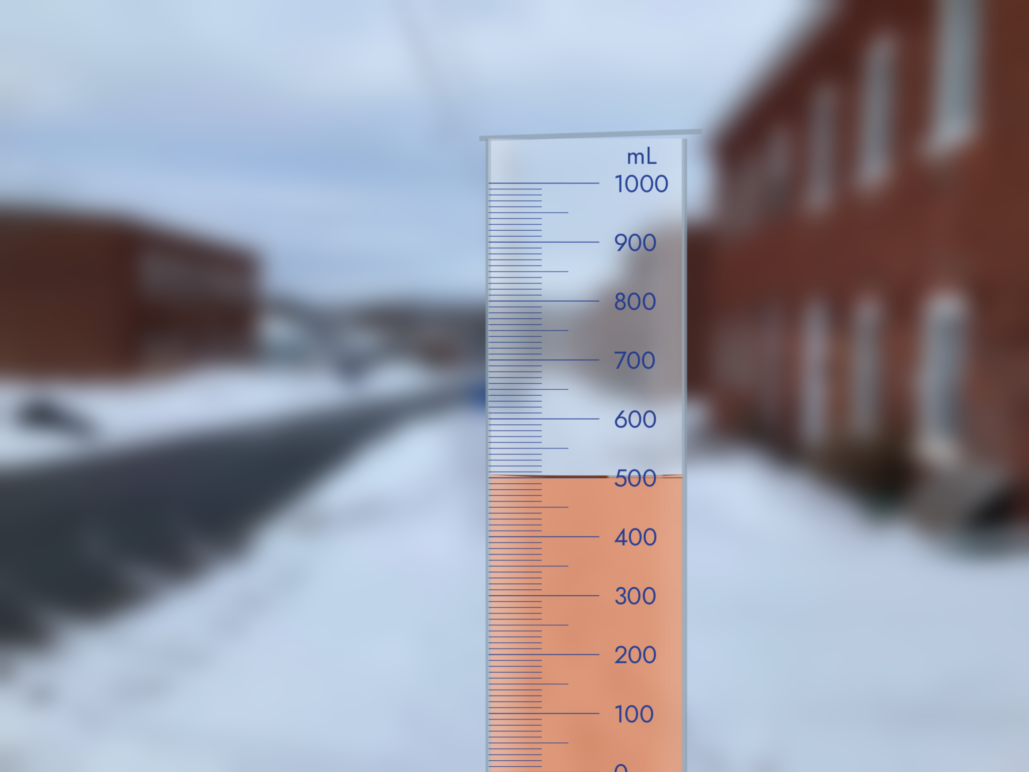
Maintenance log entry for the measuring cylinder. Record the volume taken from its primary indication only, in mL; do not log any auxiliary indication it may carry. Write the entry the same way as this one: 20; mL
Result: 500; mL
